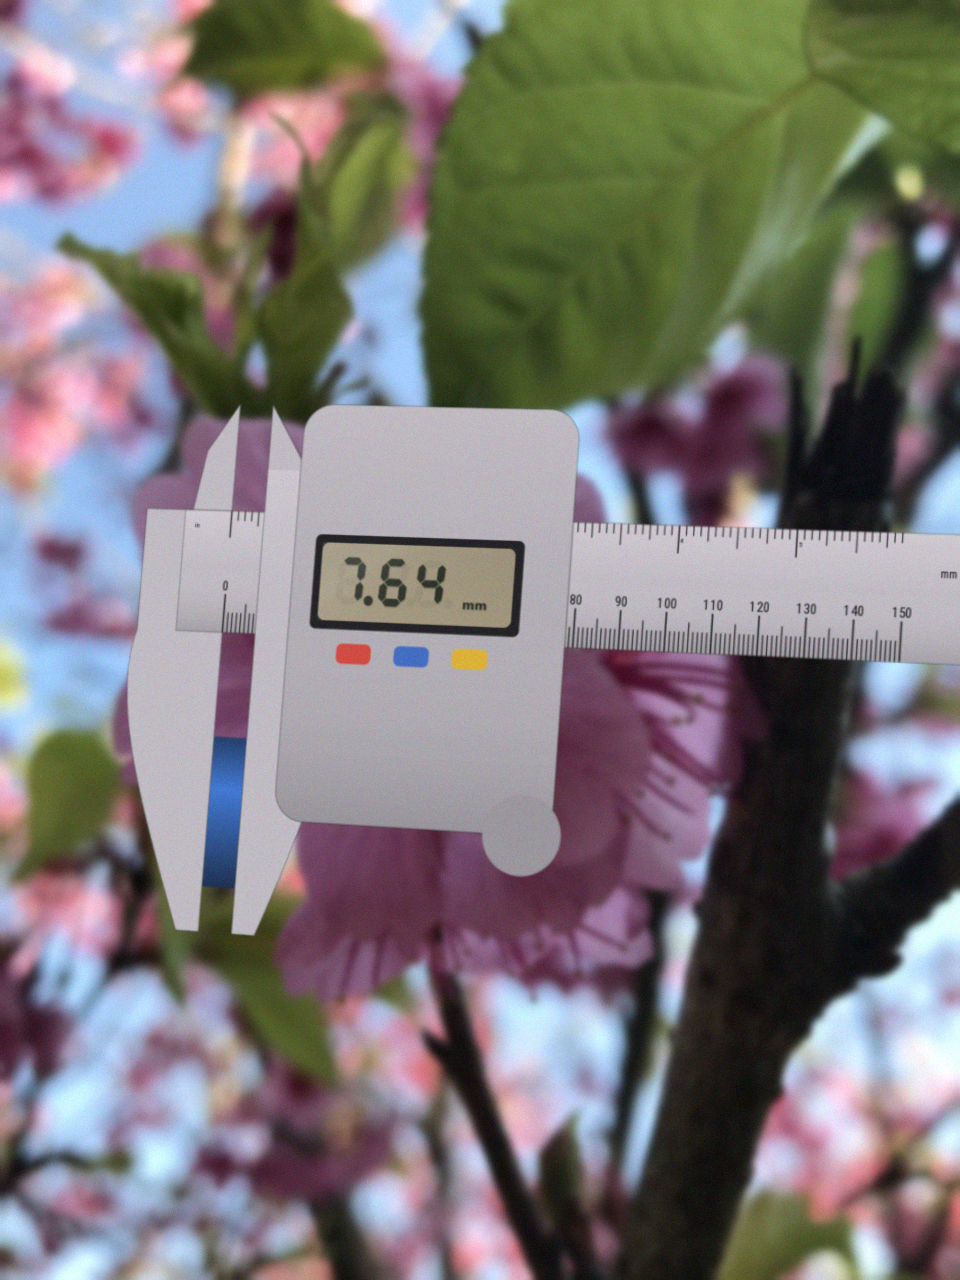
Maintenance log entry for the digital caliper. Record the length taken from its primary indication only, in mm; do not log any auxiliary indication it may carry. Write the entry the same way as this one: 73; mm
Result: 7.64; mm
